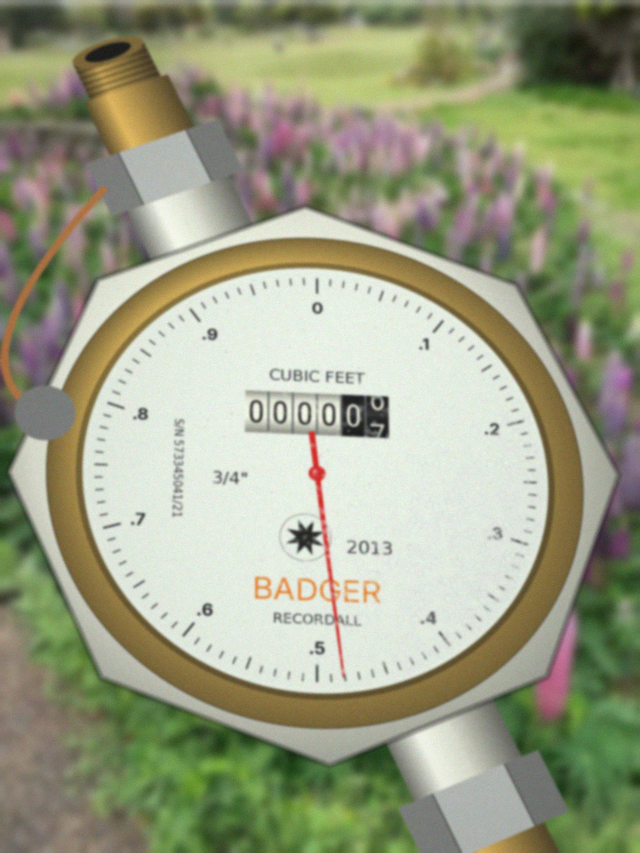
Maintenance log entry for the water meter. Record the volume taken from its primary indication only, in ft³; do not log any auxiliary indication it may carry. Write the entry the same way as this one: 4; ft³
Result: 6.48; ft³
